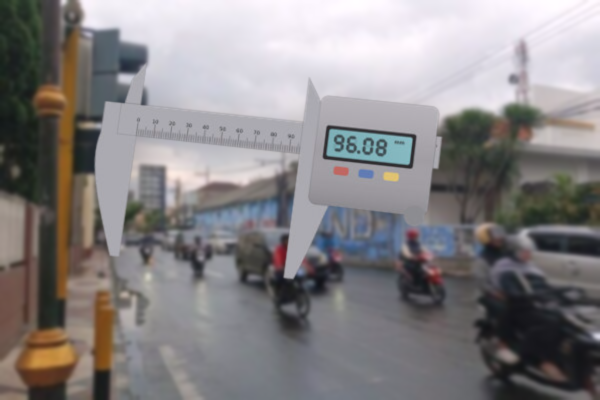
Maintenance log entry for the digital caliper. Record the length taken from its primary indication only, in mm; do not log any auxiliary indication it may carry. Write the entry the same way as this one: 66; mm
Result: 96.08; mm
